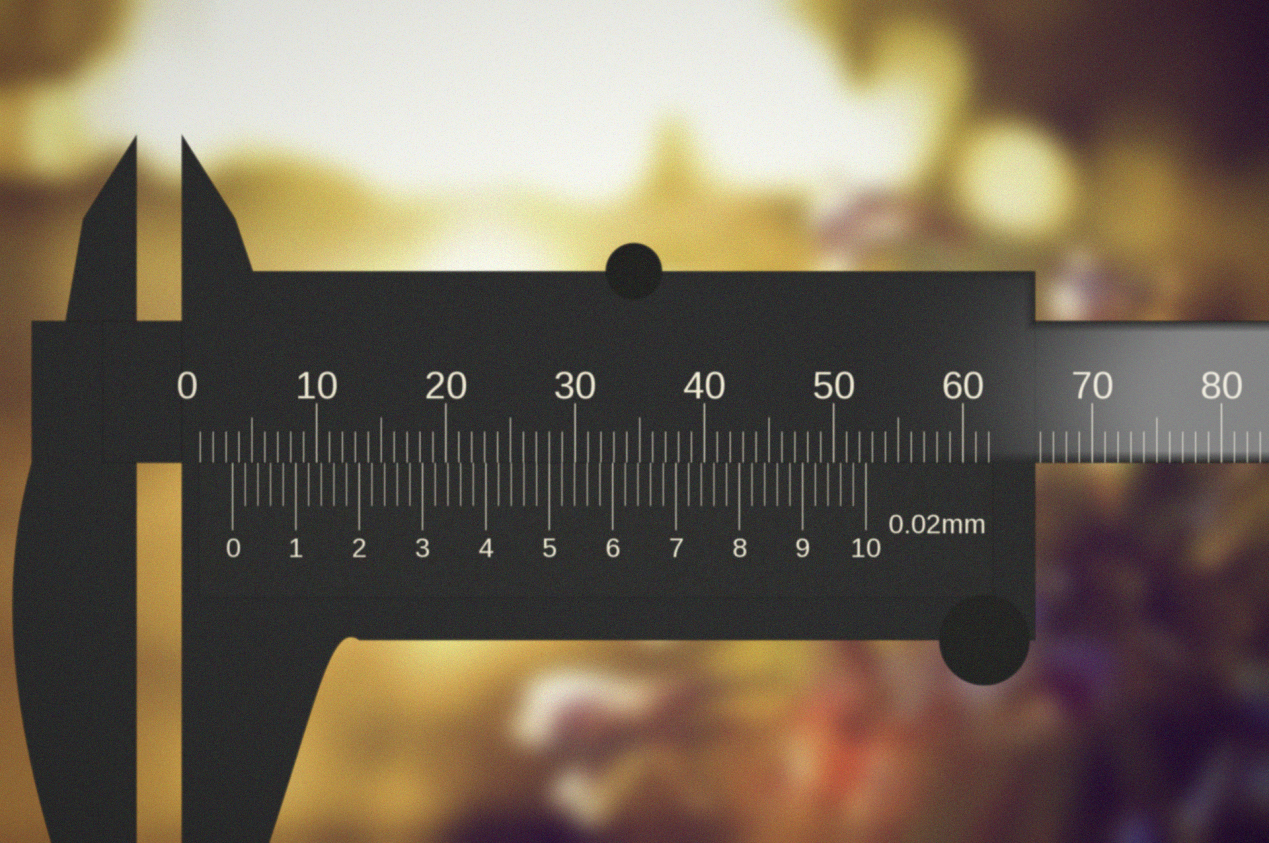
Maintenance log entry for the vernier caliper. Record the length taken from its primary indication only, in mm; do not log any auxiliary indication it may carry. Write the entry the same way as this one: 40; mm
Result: 3.5; mm
